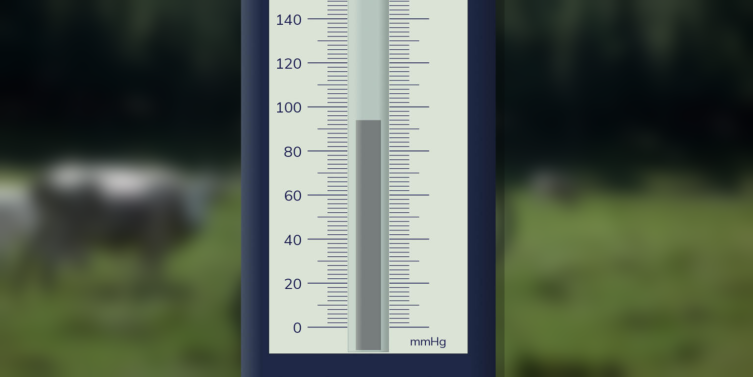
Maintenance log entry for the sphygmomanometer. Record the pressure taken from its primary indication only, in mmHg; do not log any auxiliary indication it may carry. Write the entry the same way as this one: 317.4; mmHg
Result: 94; mmHg
